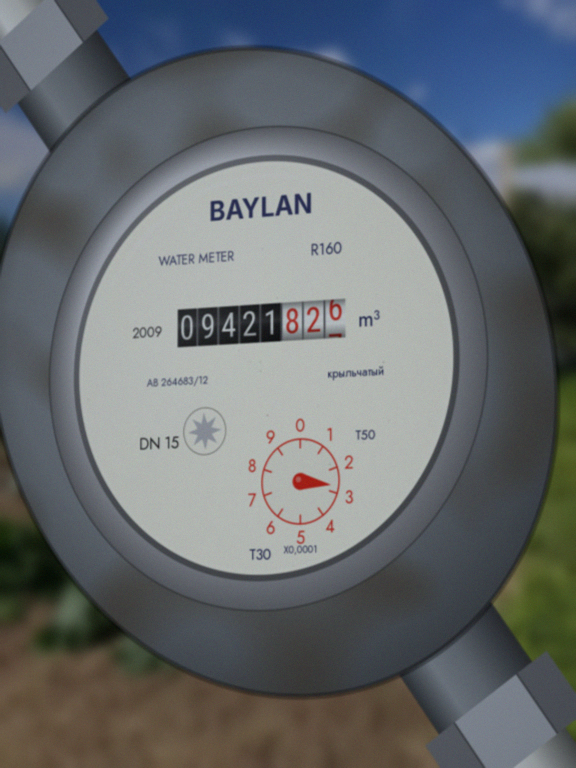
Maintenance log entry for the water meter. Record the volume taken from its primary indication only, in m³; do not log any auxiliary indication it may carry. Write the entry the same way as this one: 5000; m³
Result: 9421.8262; m³
